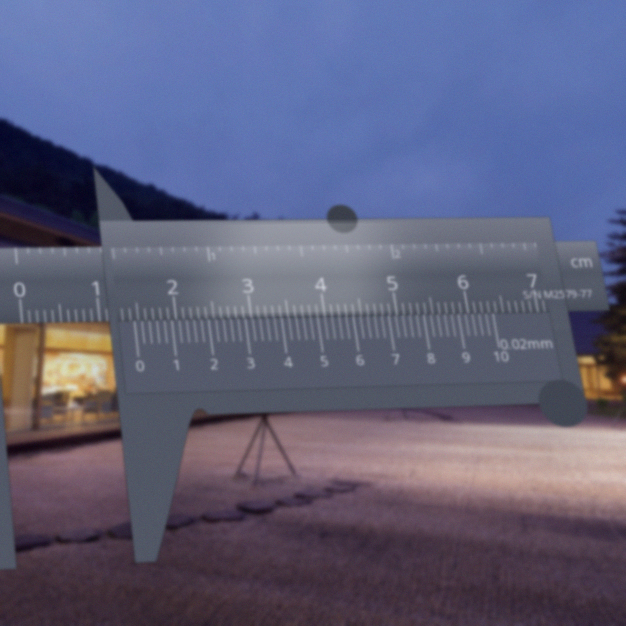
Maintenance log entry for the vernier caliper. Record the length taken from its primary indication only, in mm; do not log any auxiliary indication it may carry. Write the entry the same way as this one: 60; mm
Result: 14.5; mm
